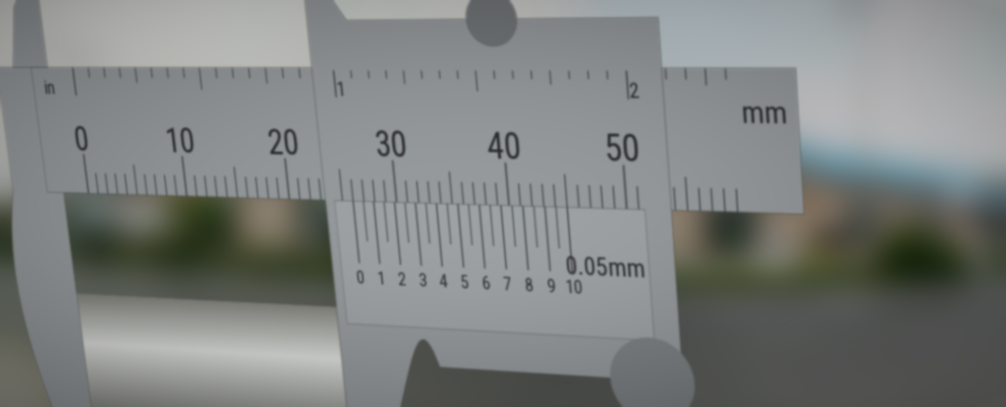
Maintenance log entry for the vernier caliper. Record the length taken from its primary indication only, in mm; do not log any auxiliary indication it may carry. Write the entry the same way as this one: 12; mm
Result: 26.0; mm
